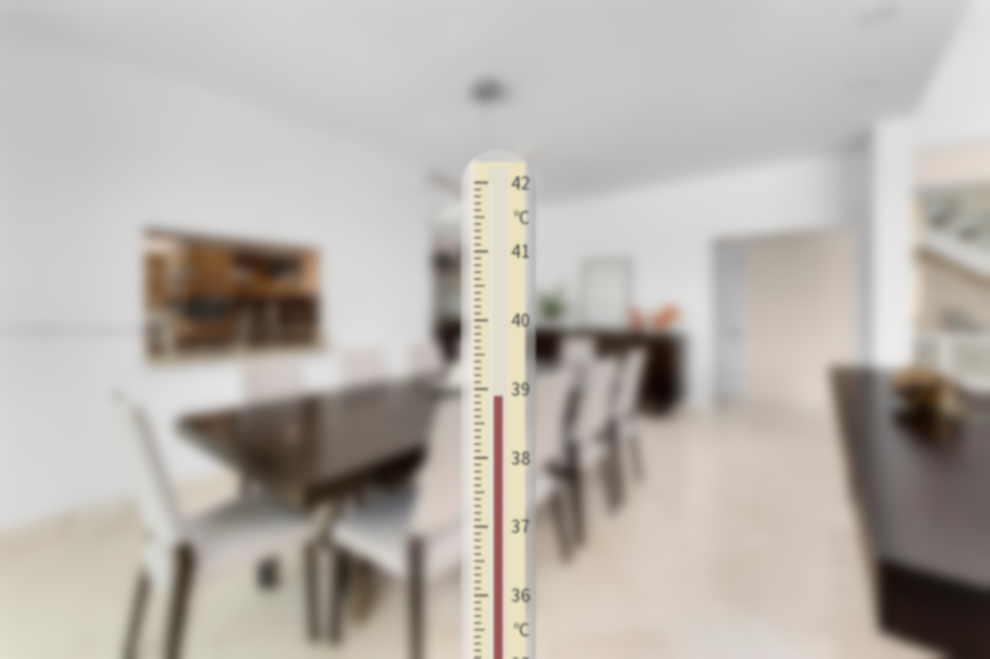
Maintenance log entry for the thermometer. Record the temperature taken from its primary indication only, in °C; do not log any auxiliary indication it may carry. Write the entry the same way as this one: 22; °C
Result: 38.9; °C
